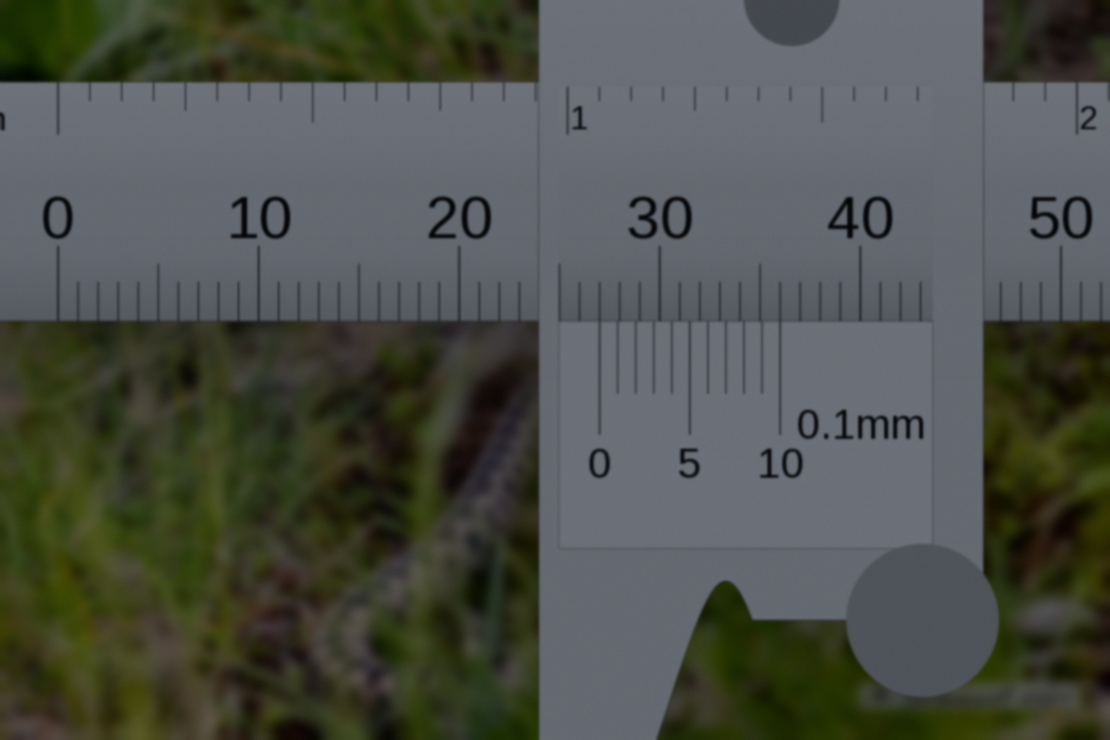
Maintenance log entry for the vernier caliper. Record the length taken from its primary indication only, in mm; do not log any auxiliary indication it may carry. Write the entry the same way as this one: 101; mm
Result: 27.0; mm
